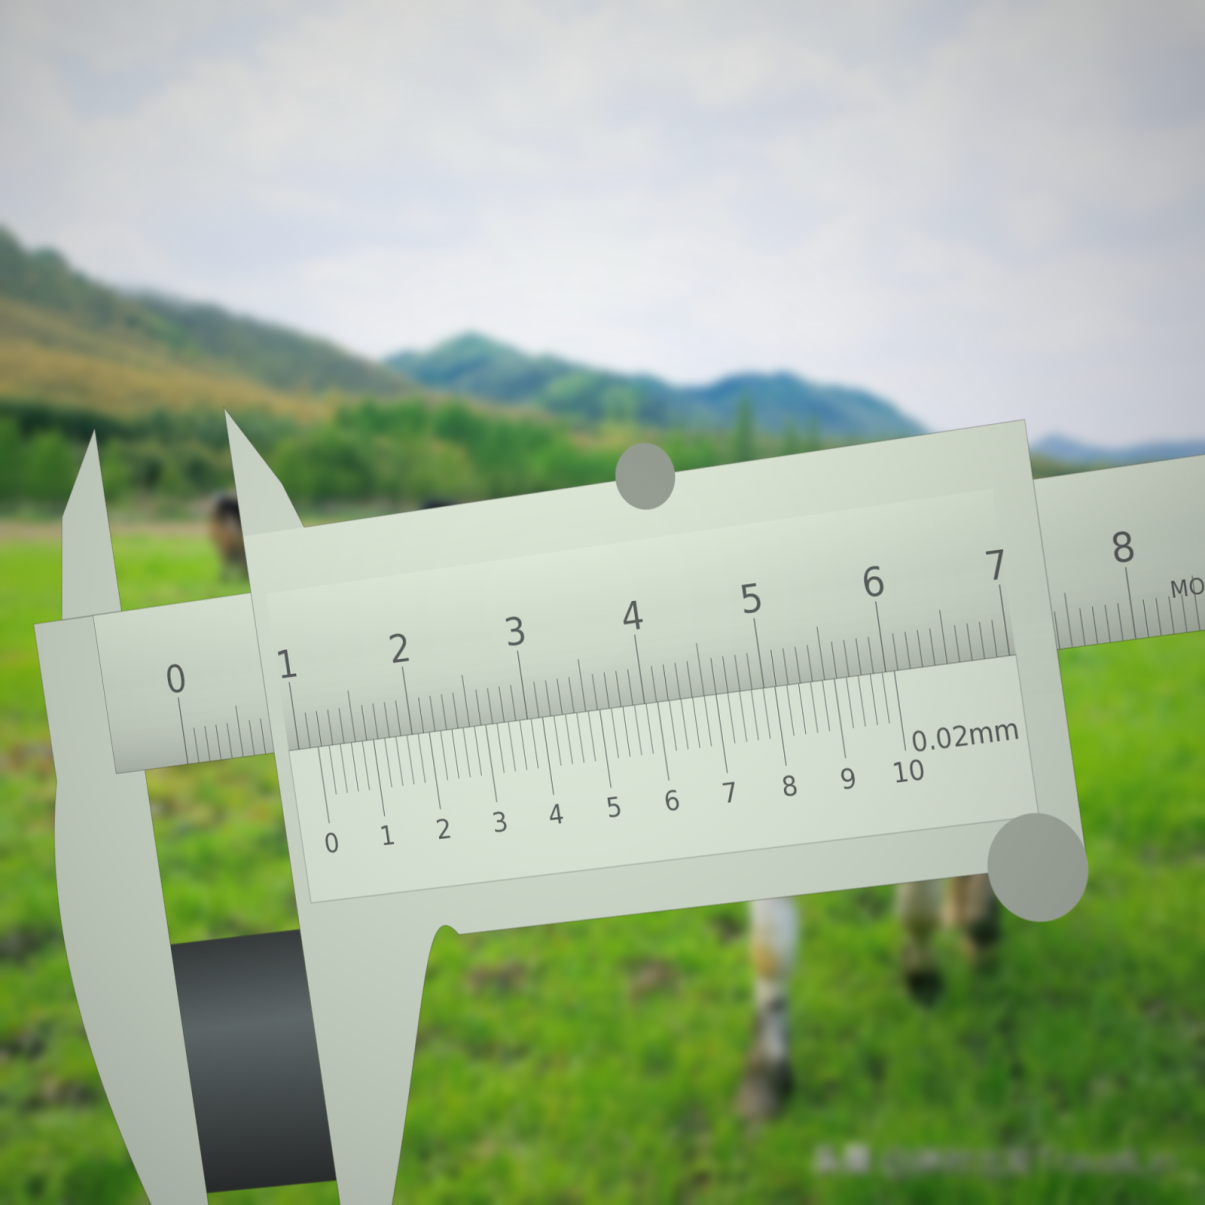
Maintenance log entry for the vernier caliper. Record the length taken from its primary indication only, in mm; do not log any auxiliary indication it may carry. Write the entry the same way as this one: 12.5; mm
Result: 11.7; mm
